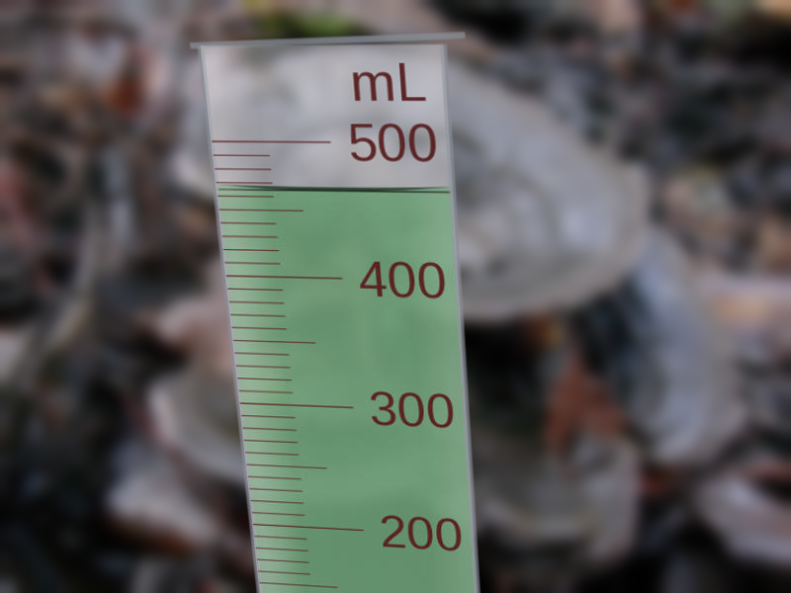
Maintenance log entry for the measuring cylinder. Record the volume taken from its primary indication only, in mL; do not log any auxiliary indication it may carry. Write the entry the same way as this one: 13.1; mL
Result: 465; mL
